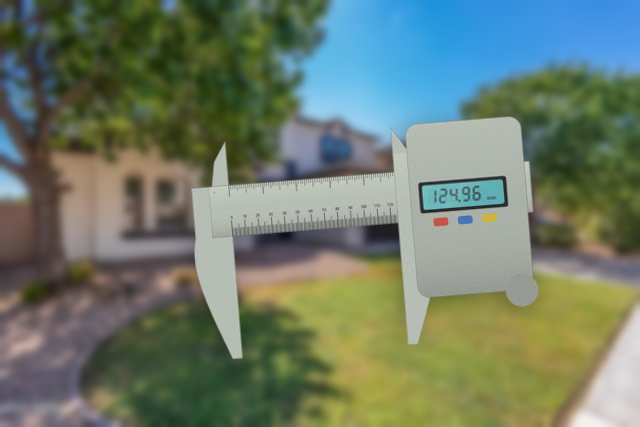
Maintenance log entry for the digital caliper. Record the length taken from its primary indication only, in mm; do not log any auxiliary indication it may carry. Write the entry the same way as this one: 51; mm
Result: 124.96; mm
